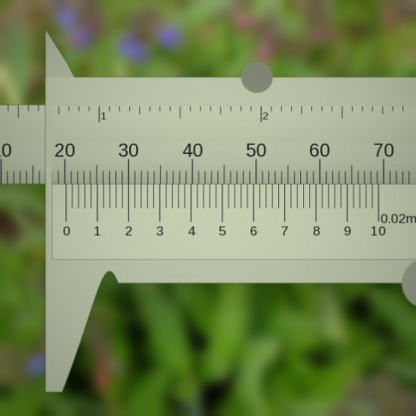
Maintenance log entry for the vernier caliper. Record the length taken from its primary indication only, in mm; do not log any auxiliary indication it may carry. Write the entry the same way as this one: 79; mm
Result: 20.2; mm
